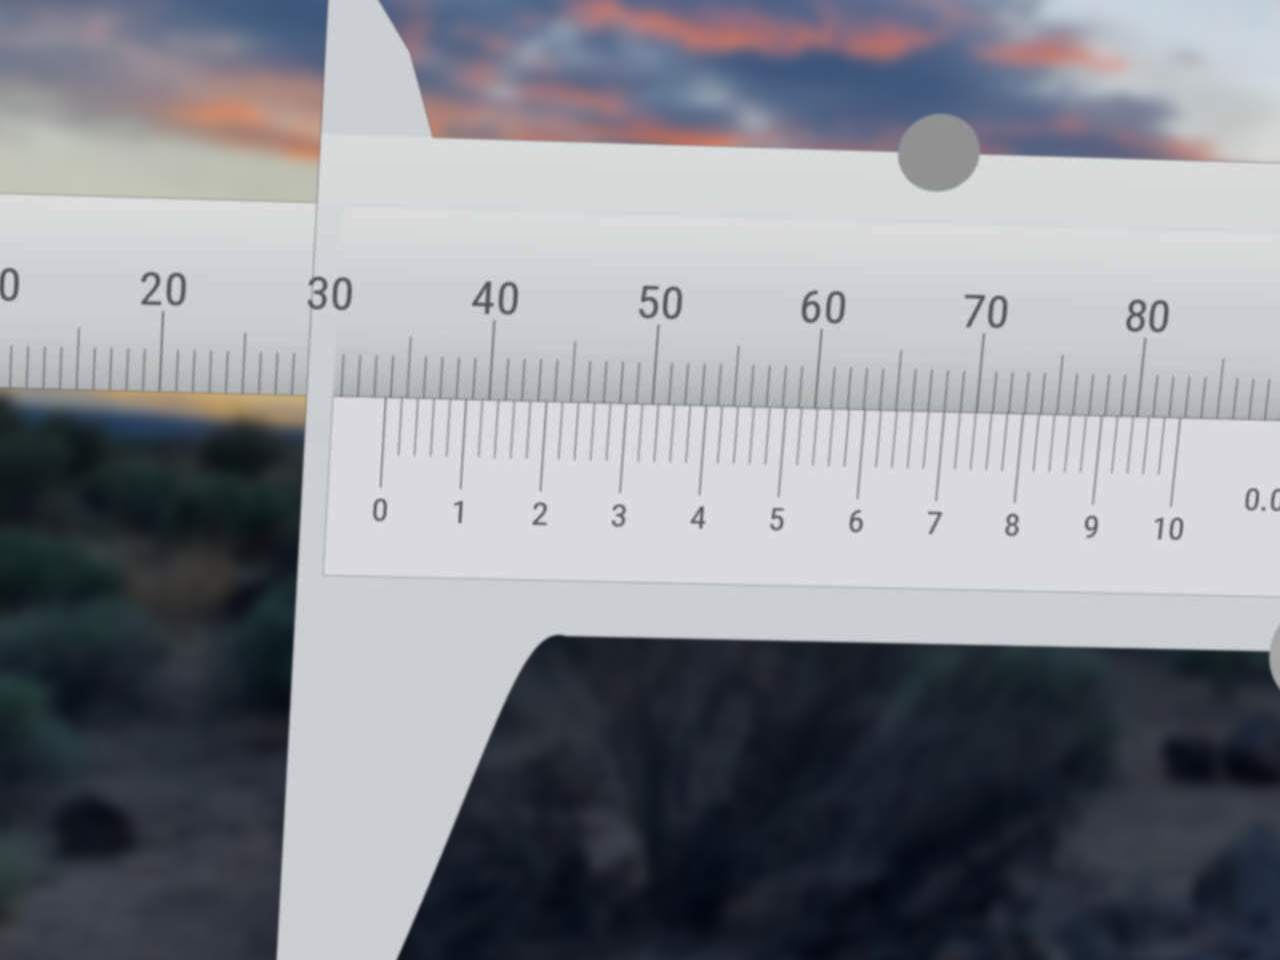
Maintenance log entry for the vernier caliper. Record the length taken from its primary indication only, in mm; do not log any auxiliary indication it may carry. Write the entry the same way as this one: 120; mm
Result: 33.7; mm
